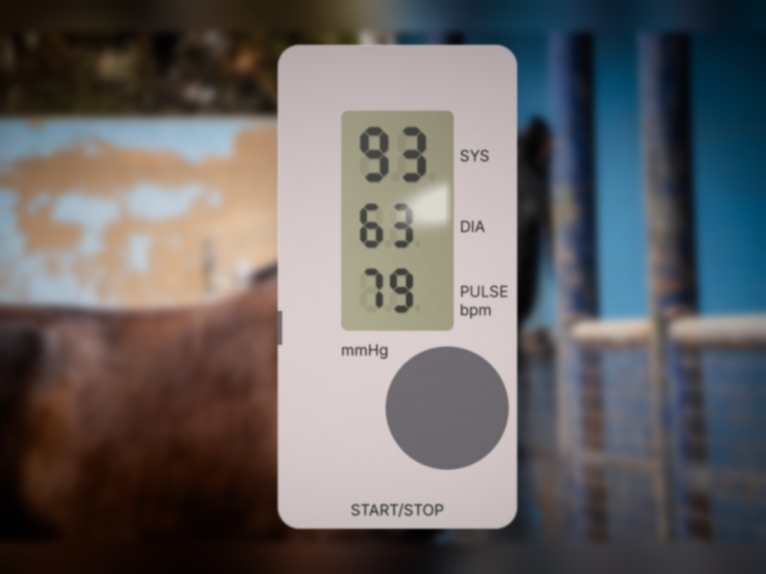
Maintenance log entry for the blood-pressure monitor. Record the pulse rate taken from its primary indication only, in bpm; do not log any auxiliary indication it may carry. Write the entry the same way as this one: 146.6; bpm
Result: 79; bpm
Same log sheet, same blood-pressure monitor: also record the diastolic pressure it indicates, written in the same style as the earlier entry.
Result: 63; mmHg
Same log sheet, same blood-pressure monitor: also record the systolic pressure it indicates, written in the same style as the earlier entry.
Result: 93; mmHg
